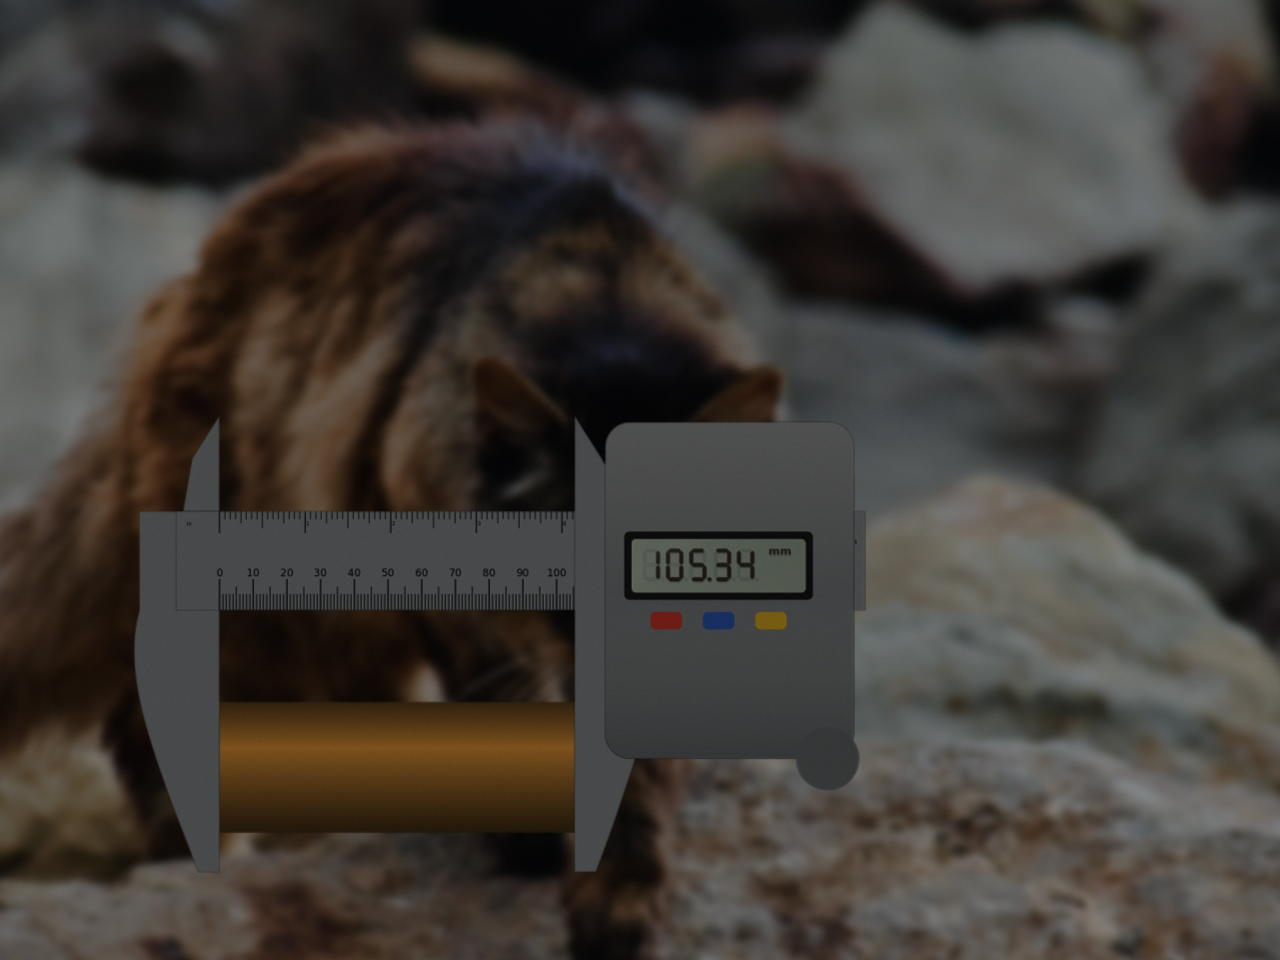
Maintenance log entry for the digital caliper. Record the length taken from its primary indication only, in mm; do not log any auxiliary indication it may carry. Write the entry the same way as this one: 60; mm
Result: 105.34; mm
